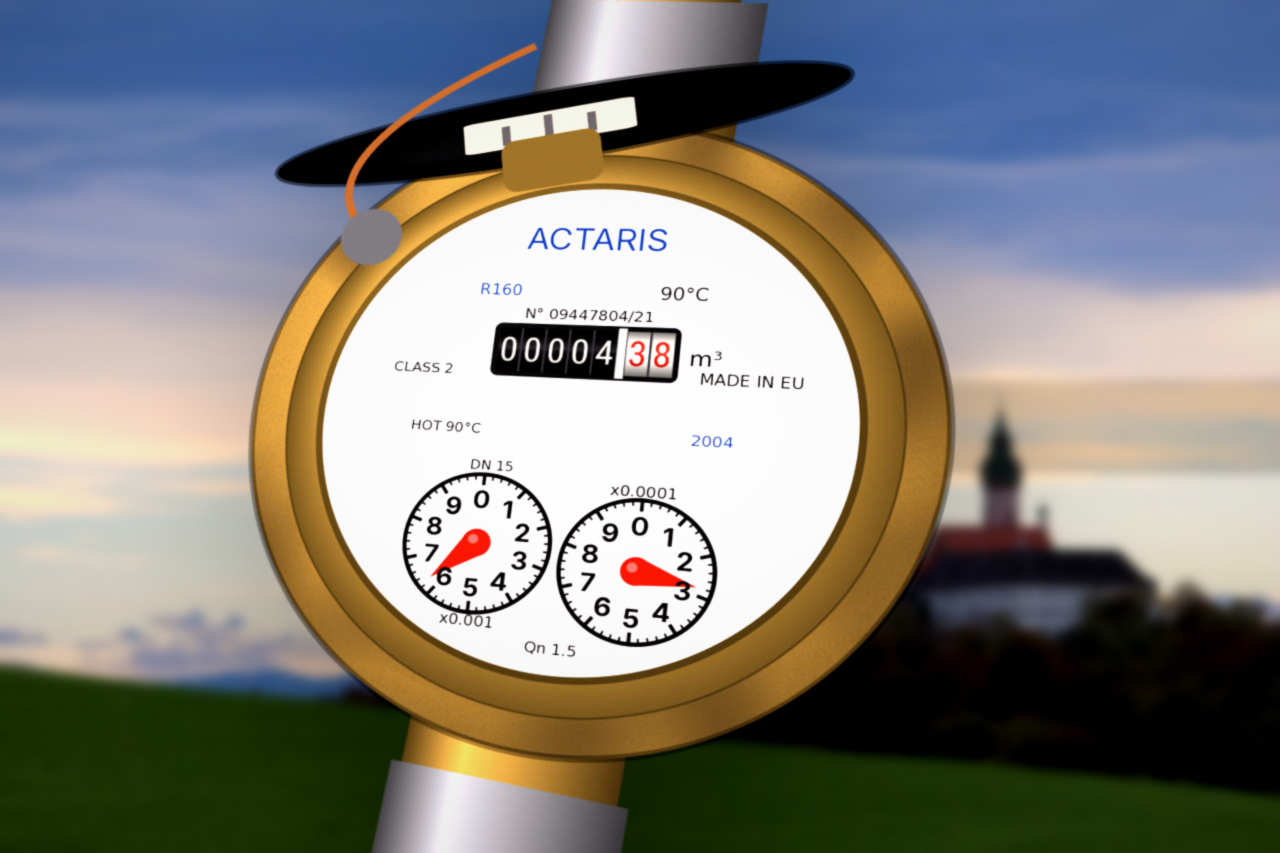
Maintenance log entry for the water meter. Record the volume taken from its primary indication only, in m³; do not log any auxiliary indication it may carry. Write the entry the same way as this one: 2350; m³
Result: 4.3862; m³
